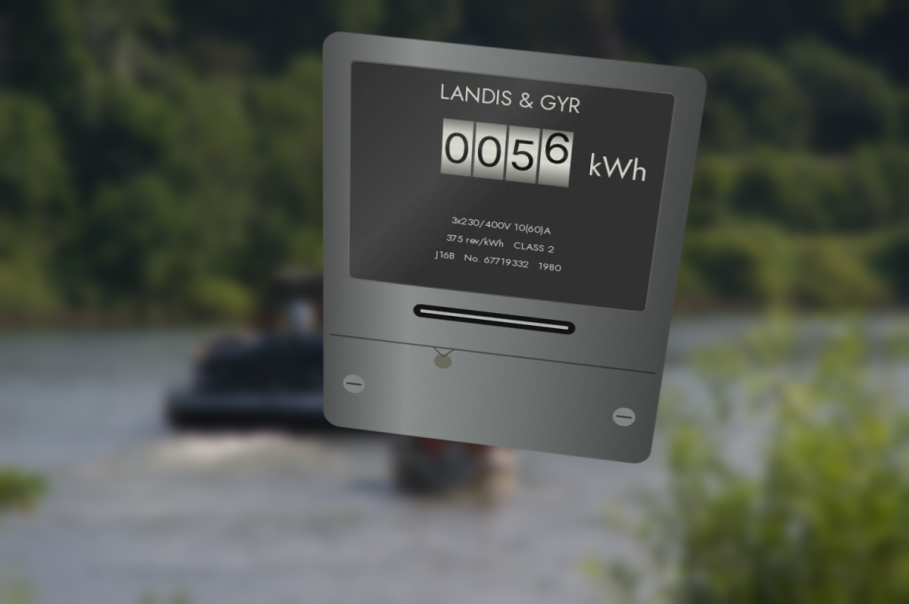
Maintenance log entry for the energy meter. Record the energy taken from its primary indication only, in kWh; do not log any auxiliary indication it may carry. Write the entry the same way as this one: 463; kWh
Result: 56; kWh
